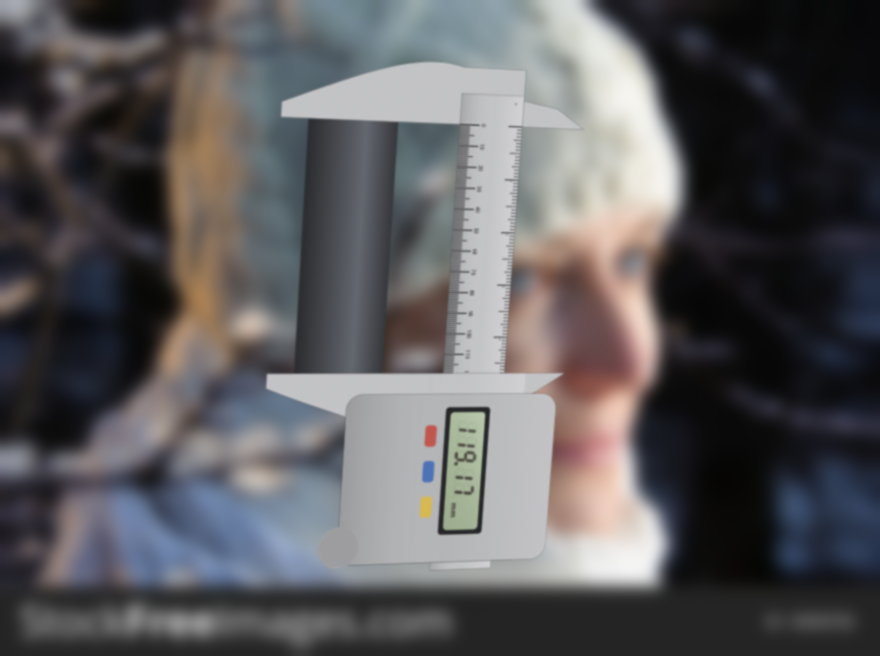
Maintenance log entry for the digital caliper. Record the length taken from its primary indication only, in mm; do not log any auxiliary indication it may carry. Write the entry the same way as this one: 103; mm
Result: 119.17; mm
